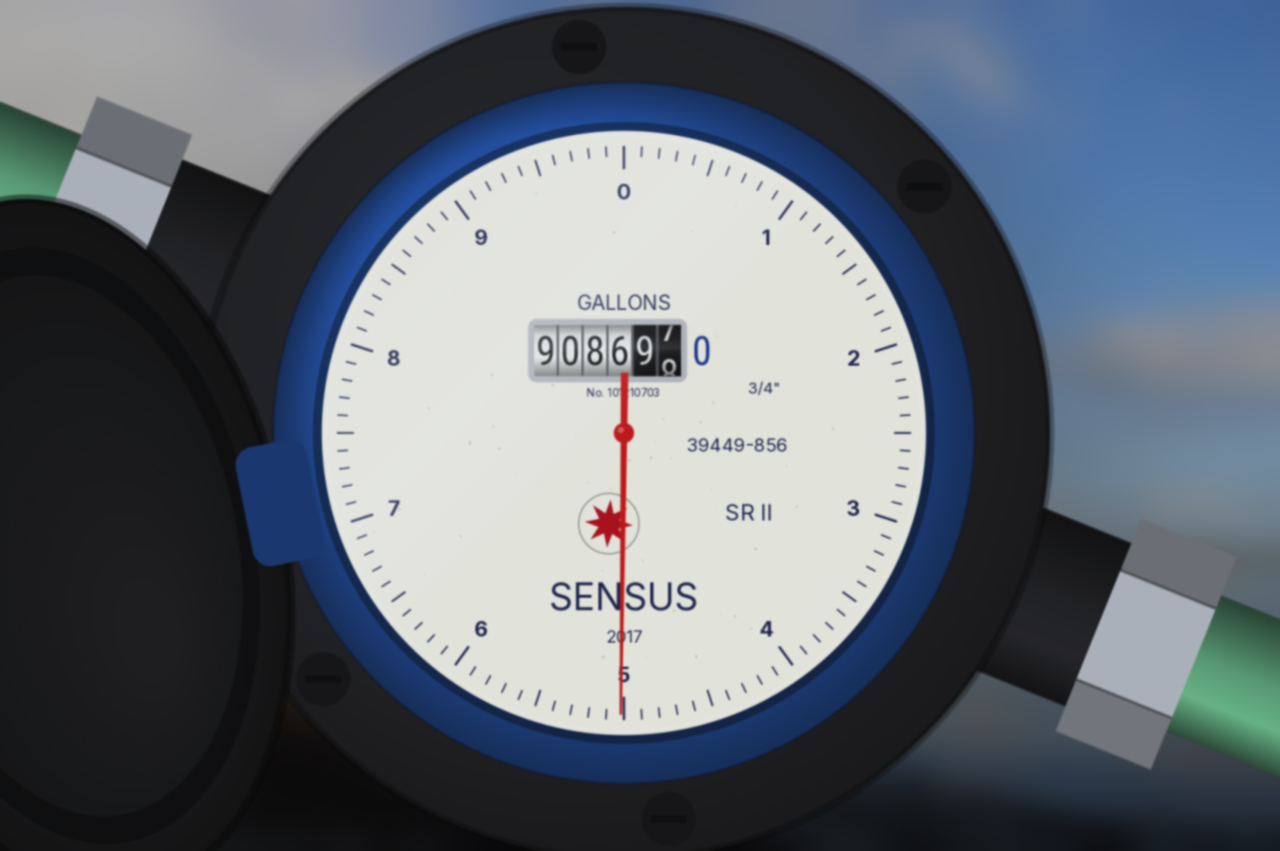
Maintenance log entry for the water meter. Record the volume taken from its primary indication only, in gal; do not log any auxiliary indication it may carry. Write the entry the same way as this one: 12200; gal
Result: 9086975.0; gal
